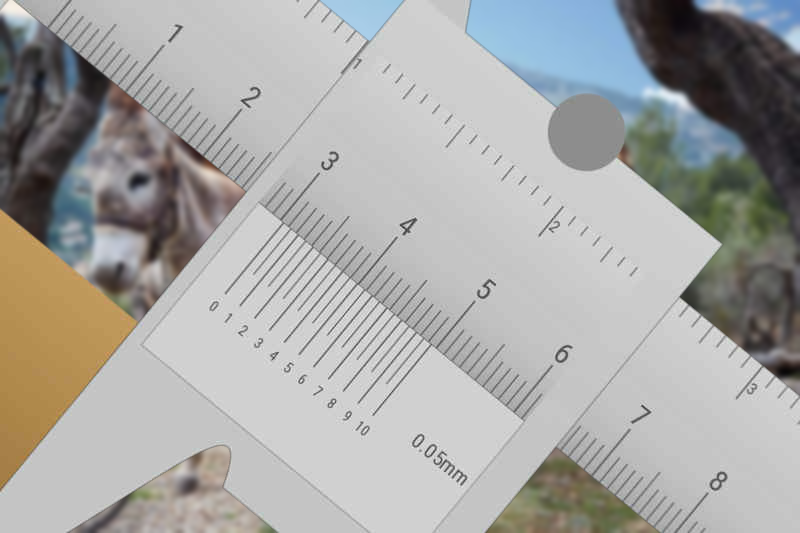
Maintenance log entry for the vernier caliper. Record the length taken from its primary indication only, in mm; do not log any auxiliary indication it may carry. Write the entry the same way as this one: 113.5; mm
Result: 30.4; mm
